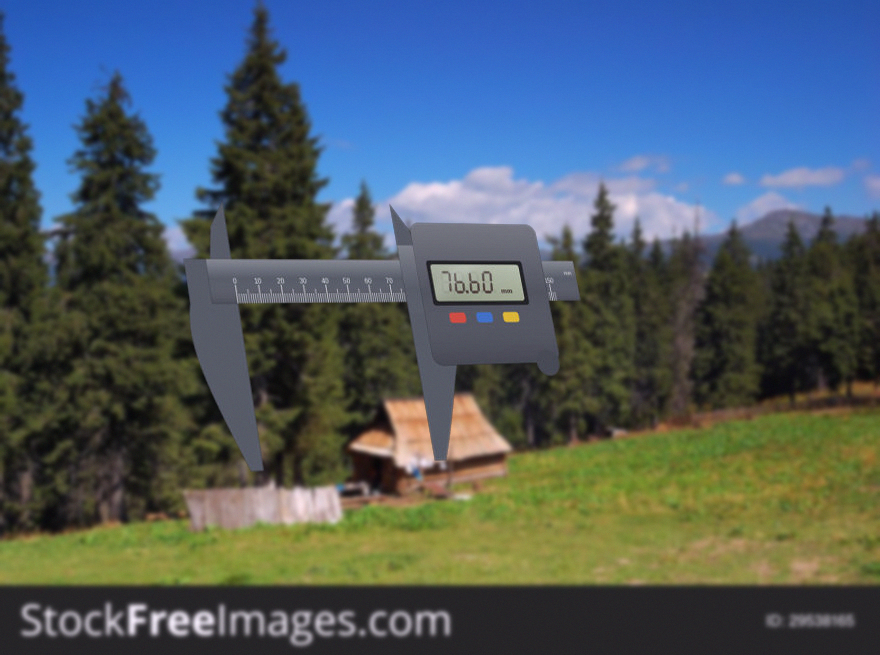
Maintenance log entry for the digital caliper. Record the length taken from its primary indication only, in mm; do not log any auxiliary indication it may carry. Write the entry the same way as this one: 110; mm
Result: 76.60; mm
